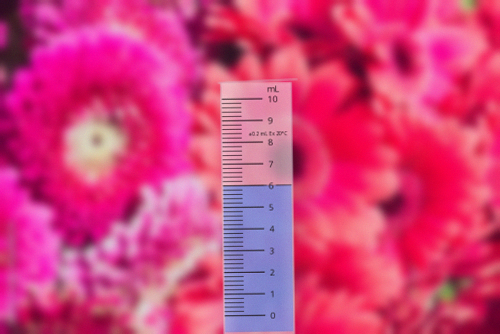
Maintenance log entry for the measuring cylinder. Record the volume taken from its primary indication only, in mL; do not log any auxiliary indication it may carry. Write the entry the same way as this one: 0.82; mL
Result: 6; mL
